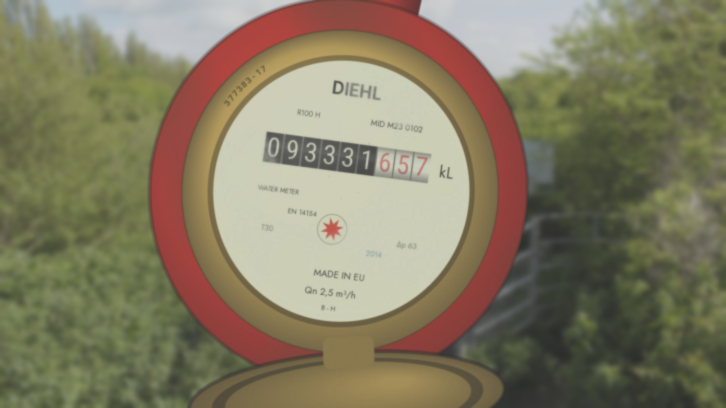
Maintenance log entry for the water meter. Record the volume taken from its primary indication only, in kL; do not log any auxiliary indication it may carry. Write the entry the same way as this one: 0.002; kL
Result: 93331.657; kL
